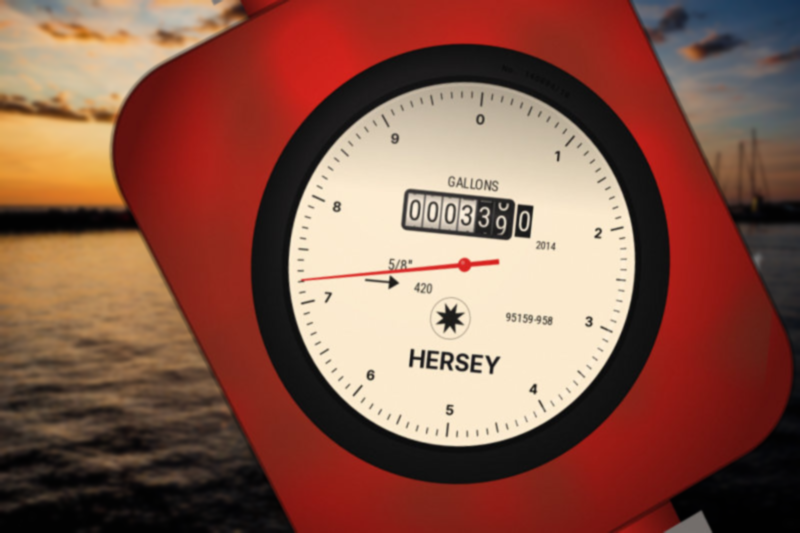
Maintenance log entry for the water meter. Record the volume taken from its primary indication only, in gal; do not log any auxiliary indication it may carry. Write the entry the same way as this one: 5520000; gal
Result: 3387.2; gal
